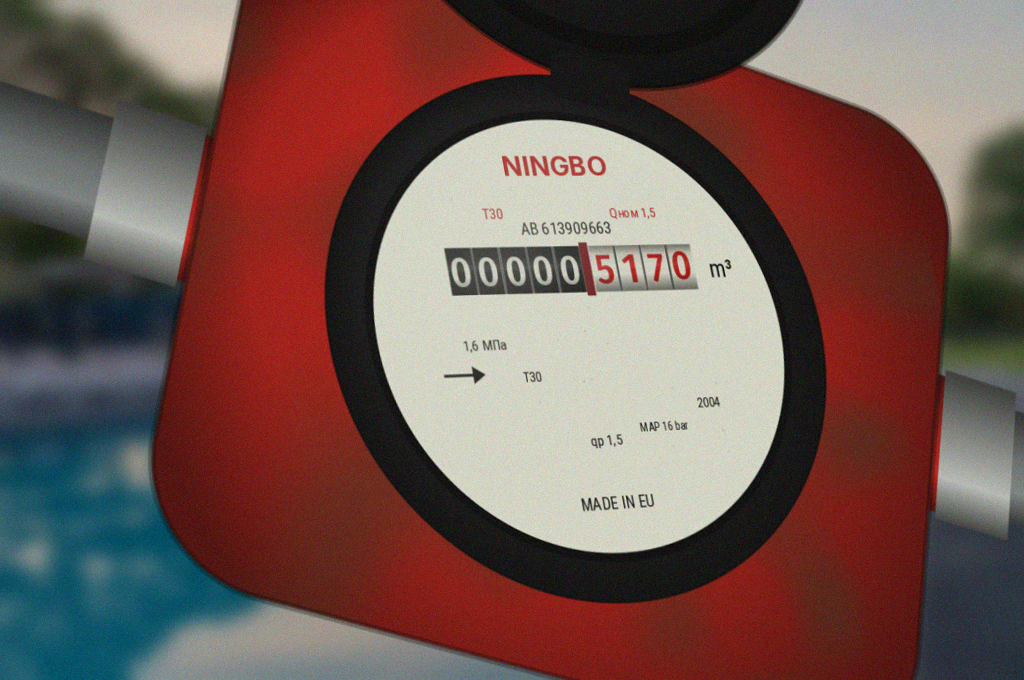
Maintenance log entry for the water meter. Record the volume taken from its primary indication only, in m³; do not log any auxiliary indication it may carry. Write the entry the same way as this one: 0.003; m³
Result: 0.5170; m³
